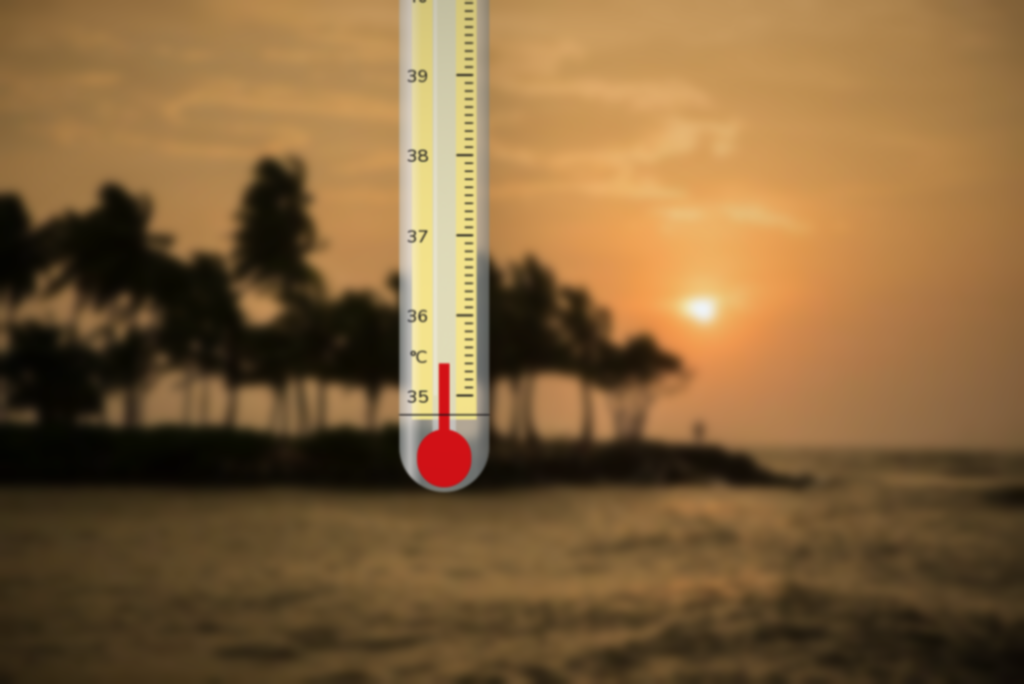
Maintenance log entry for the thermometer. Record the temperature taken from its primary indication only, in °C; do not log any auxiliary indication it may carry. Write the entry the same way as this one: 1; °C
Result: 35.4; °C
